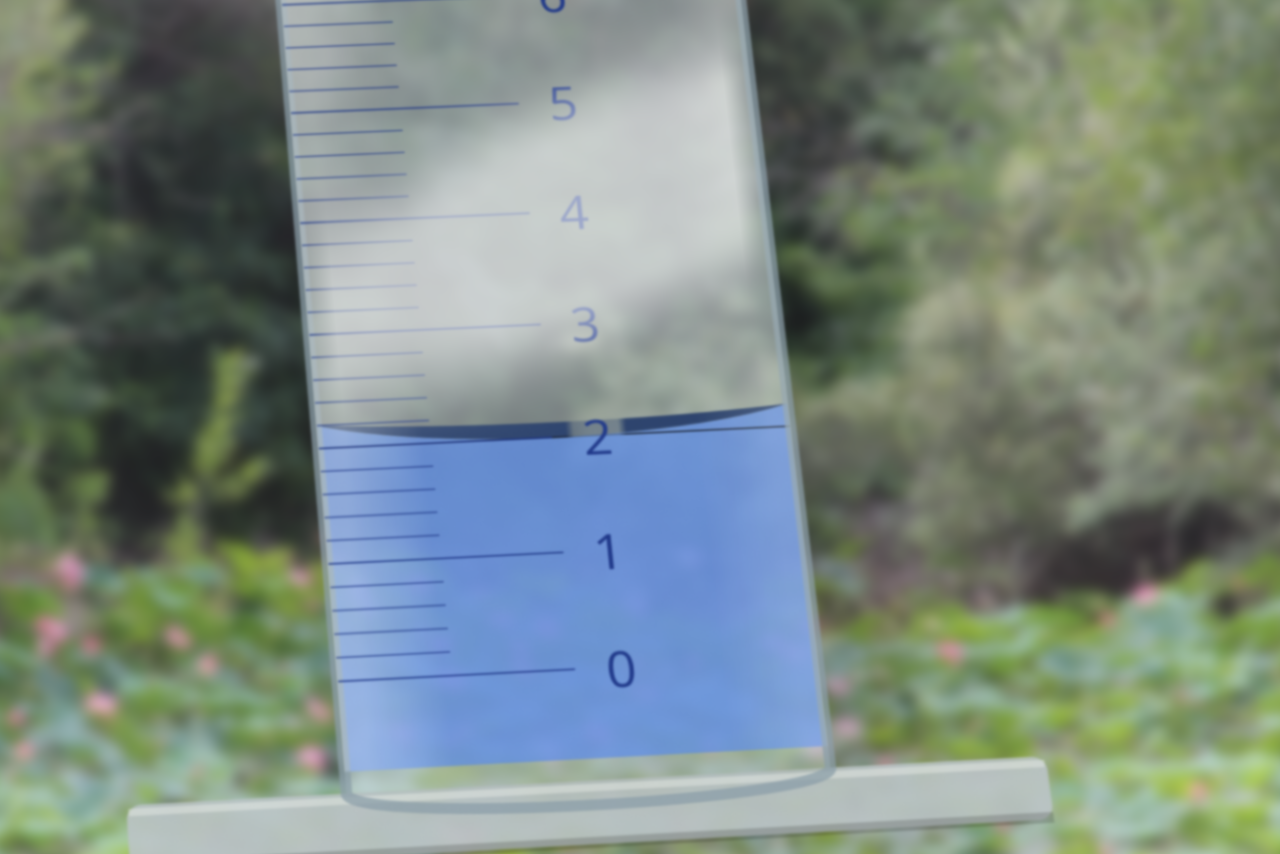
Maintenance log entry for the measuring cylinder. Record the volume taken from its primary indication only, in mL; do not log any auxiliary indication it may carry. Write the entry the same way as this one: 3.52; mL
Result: 2; mL
